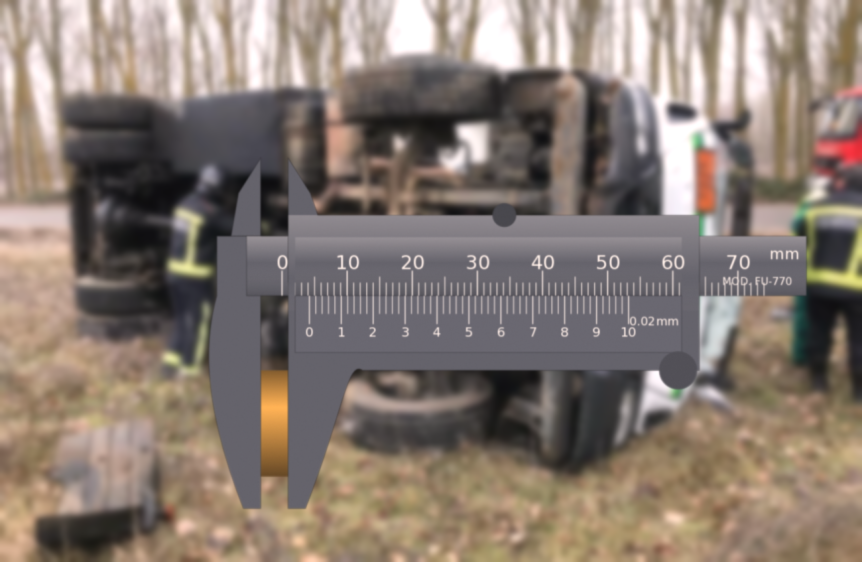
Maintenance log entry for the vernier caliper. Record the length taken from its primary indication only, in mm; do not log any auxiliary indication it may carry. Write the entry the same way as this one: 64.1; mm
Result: 4.2; mm
